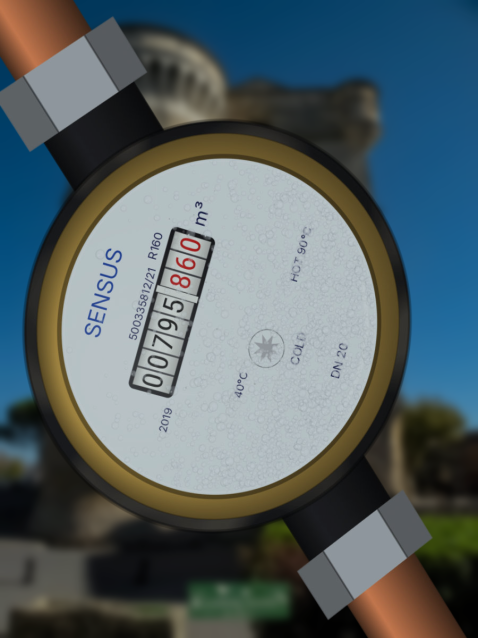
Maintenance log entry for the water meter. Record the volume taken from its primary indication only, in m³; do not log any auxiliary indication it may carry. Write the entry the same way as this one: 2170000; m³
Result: 795.860; m³
